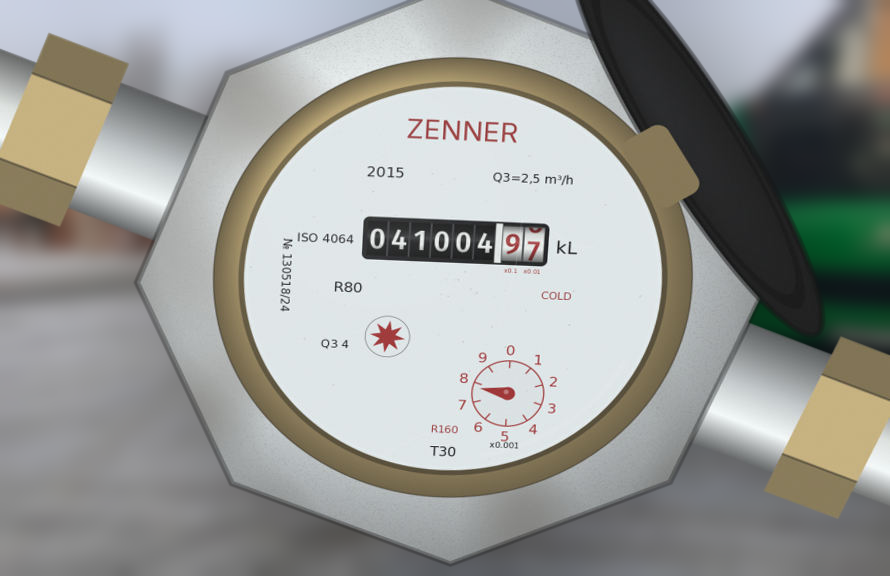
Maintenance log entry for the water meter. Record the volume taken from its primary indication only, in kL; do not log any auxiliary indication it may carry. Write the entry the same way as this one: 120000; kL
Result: 41004.967; kL
